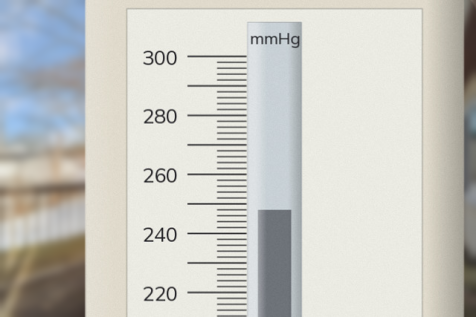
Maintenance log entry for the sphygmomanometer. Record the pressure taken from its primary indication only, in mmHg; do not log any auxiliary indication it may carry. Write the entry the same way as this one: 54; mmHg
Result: 248; mmHg
